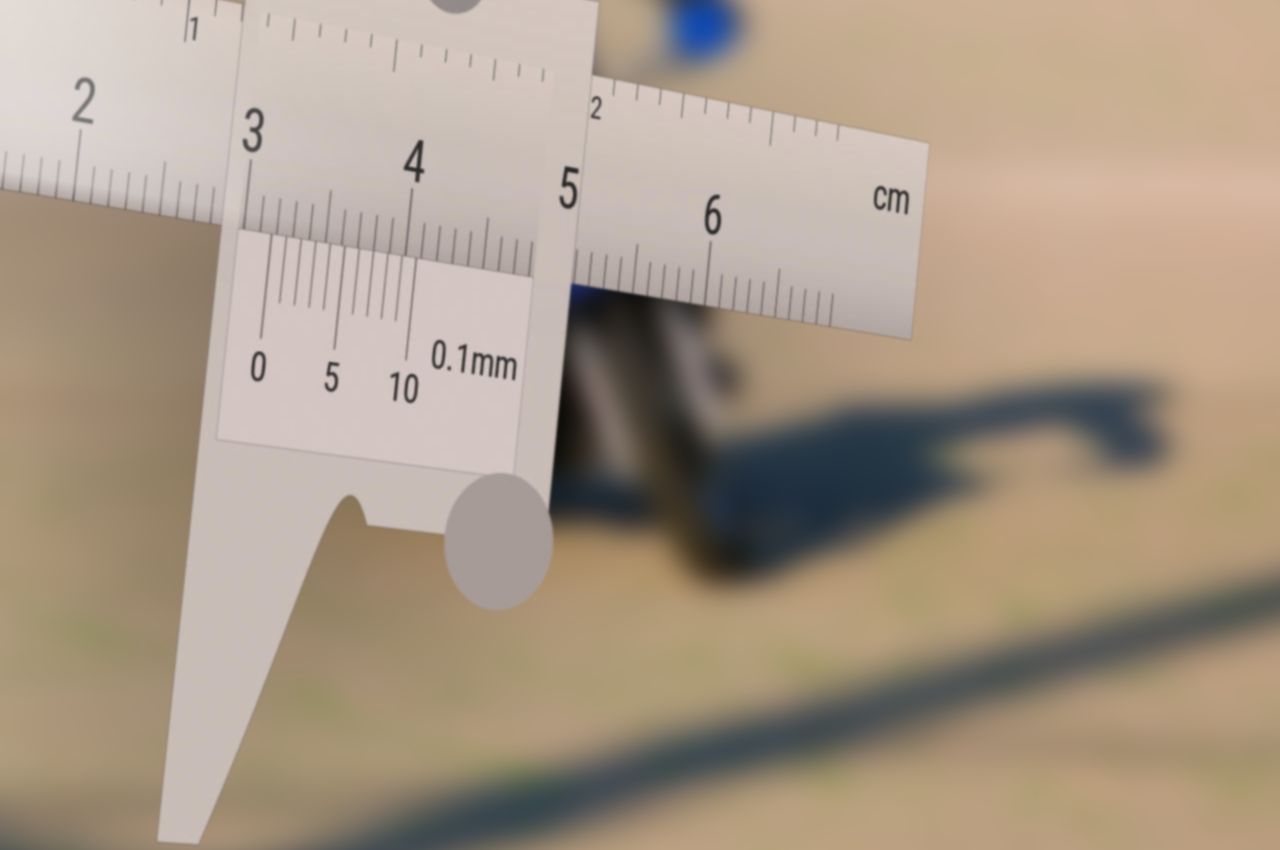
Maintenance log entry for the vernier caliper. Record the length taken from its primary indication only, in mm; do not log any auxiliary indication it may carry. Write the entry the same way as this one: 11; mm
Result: 31.7; mm
